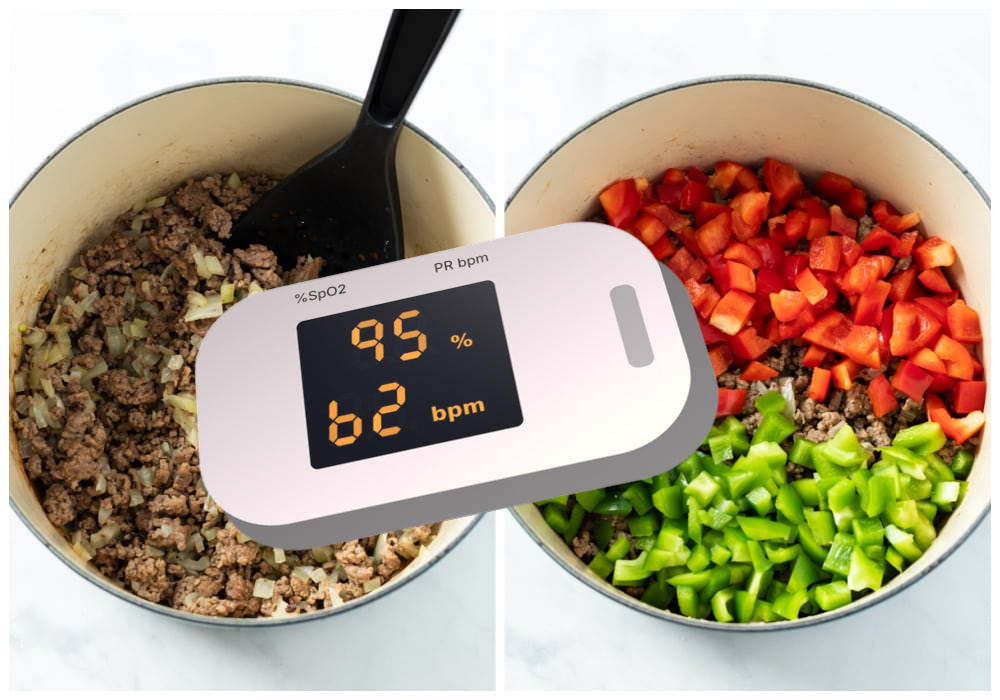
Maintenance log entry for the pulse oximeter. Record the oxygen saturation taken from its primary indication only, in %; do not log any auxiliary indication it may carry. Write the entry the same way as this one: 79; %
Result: 95; %
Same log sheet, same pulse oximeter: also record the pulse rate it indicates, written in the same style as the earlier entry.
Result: 62; bpm
